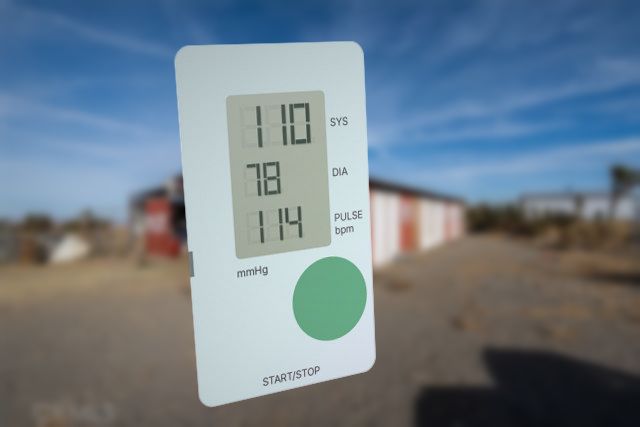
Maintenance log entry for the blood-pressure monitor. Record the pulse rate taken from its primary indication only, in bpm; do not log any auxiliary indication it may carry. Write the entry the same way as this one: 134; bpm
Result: 114; bpm
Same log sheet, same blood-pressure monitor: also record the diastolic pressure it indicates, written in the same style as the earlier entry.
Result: 78; mmHg
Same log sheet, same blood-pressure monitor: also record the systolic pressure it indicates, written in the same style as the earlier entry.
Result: 110; mmHg
